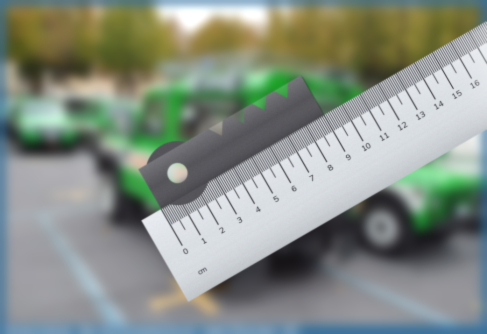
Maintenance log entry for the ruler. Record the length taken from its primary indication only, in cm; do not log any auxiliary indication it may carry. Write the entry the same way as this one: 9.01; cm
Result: 9; cm
